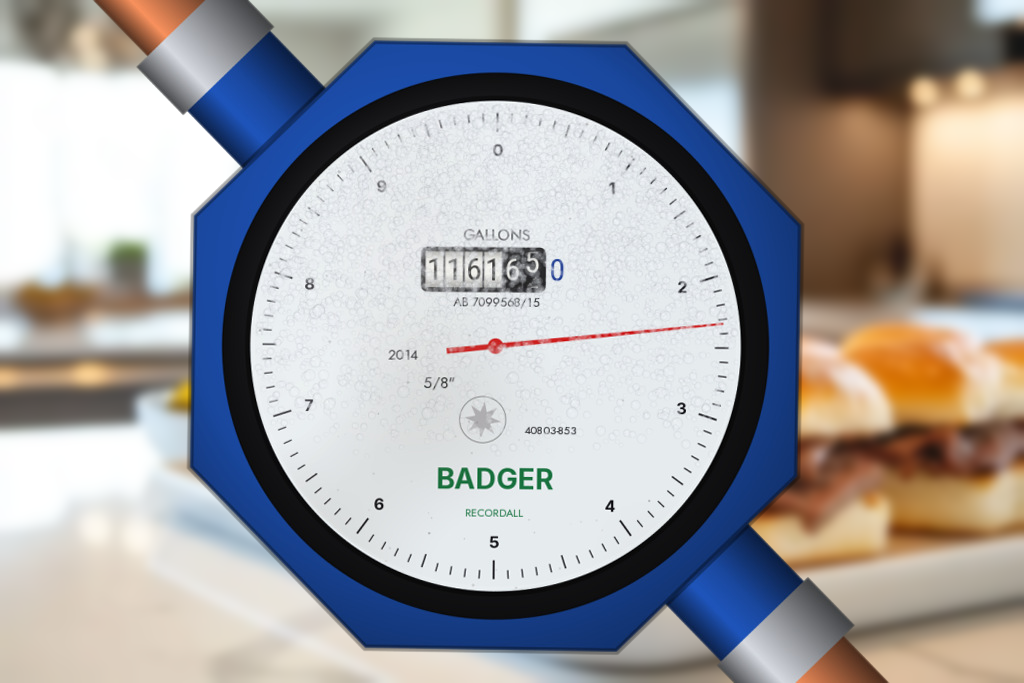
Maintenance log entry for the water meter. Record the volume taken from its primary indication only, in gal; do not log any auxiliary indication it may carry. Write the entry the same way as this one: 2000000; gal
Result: 1161652.3; gal
